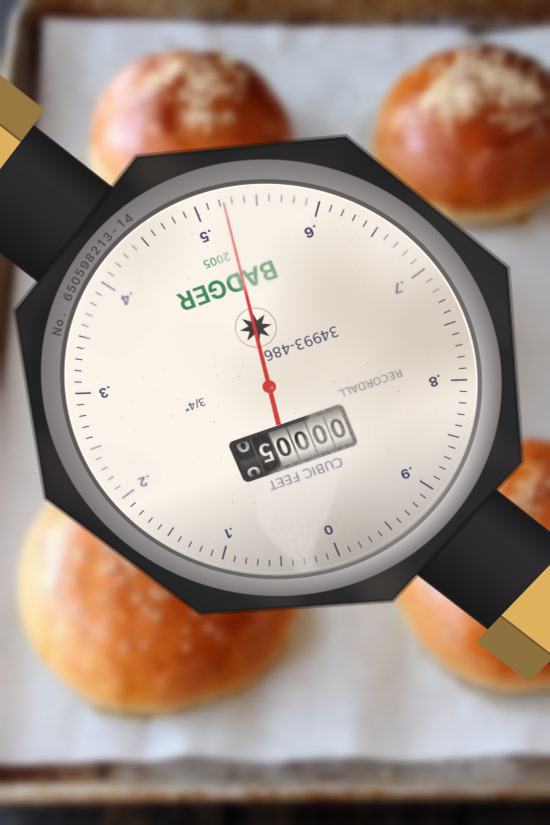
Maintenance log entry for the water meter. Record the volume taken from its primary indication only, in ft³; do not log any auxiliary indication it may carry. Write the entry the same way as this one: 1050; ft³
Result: 58.52; ft³
